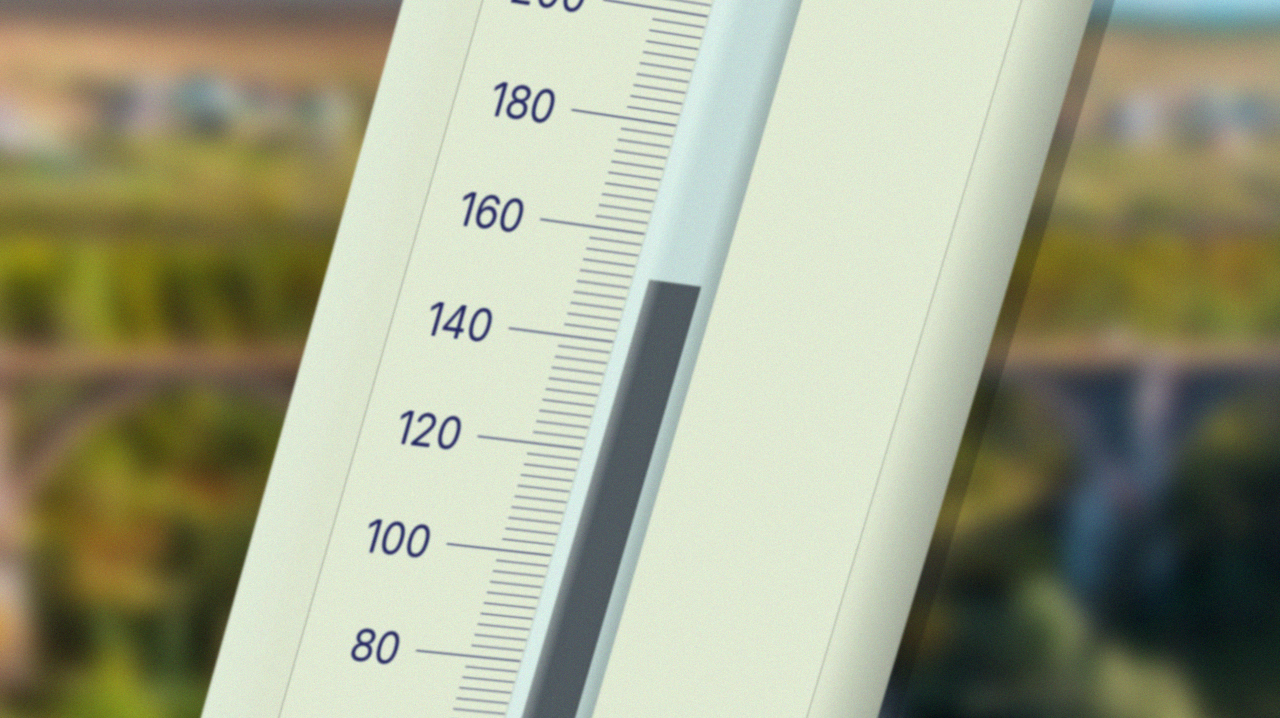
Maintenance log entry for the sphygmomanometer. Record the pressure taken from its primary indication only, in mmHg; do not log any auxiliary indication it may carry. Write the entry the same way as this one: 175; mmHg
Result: 152; mmHg
